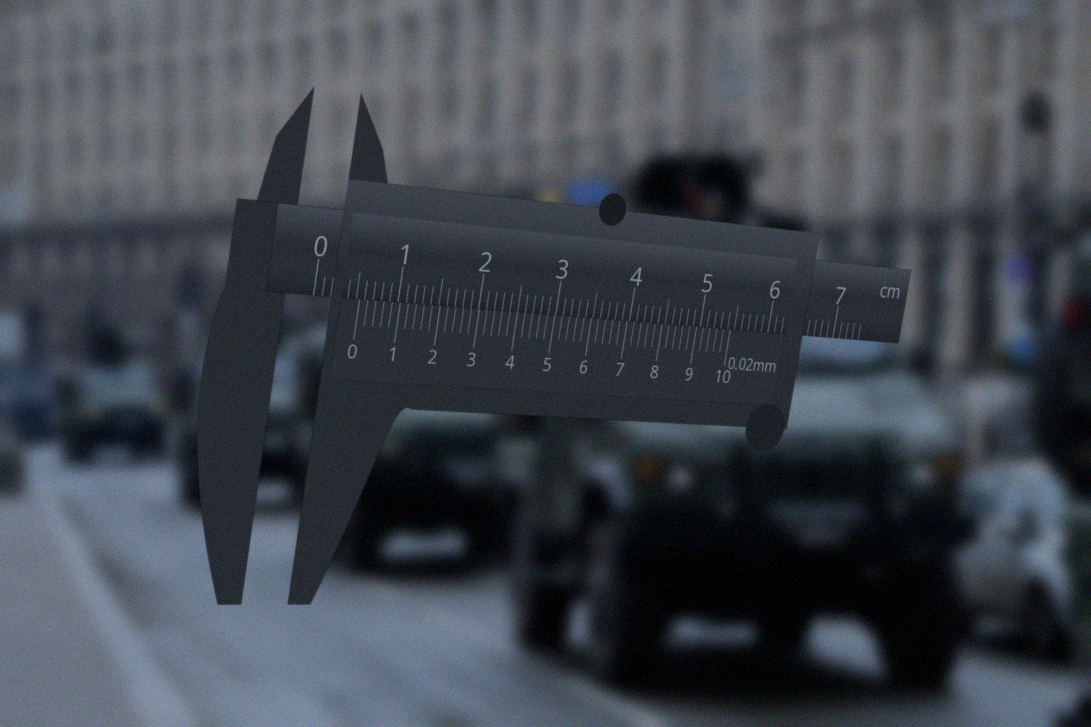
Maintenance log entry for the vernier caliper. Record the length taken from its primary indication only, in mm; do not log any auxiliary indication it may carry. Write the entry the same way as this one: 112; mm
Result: 5.4; mm
